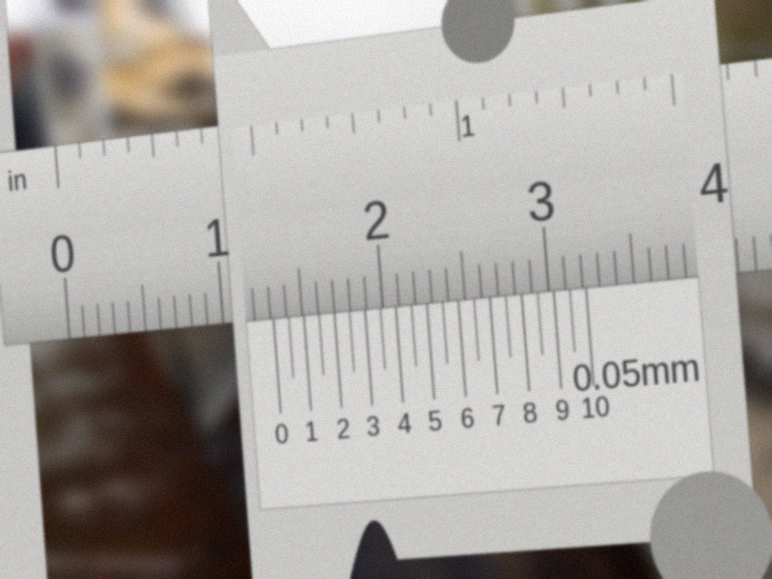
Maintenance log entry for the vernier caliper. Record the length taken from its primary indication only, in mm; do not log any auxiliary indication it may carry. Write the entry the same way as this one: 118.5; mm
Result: 13.2; mm
